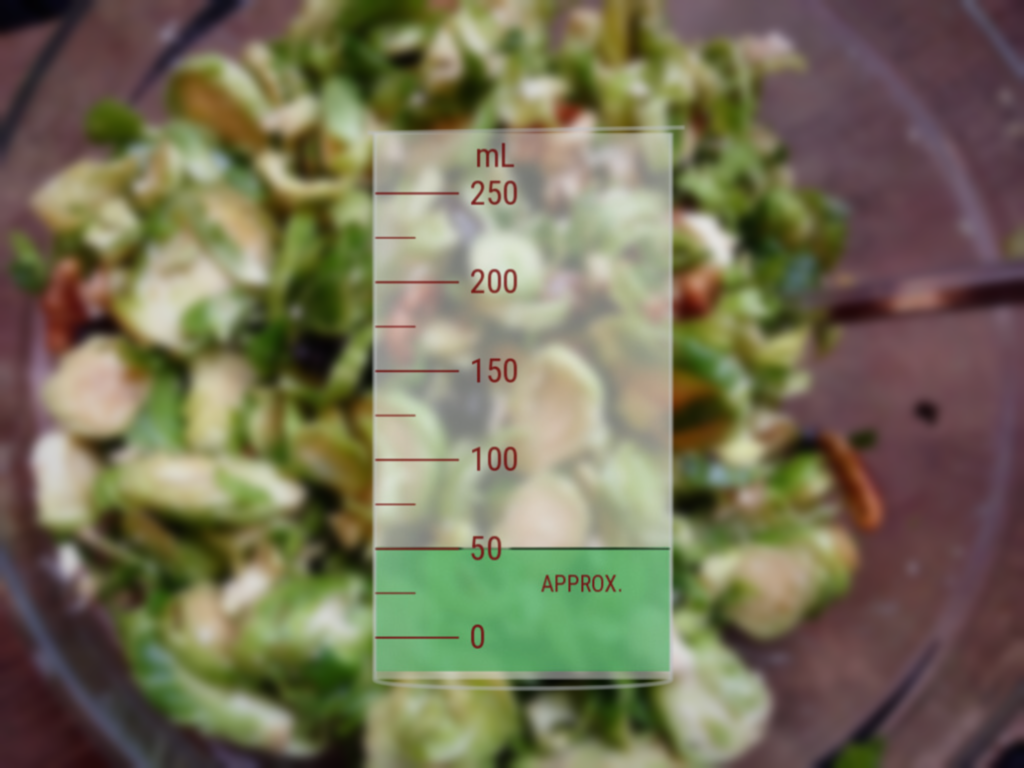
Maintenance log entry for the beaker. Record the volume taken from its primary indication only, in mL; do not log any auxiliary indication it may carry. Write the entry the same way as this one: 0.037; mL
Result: 50; mL
